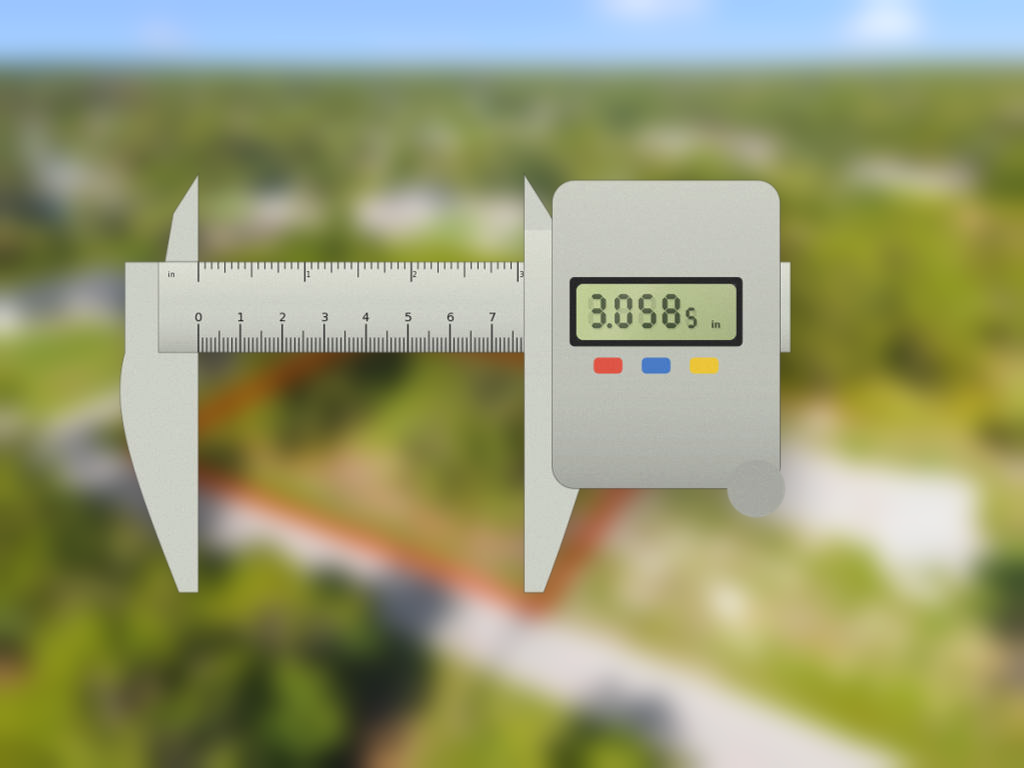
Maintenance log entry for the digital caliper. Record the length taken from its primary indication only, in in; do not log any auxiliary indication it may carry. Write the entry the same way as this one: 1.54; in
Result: 3.0585; in
